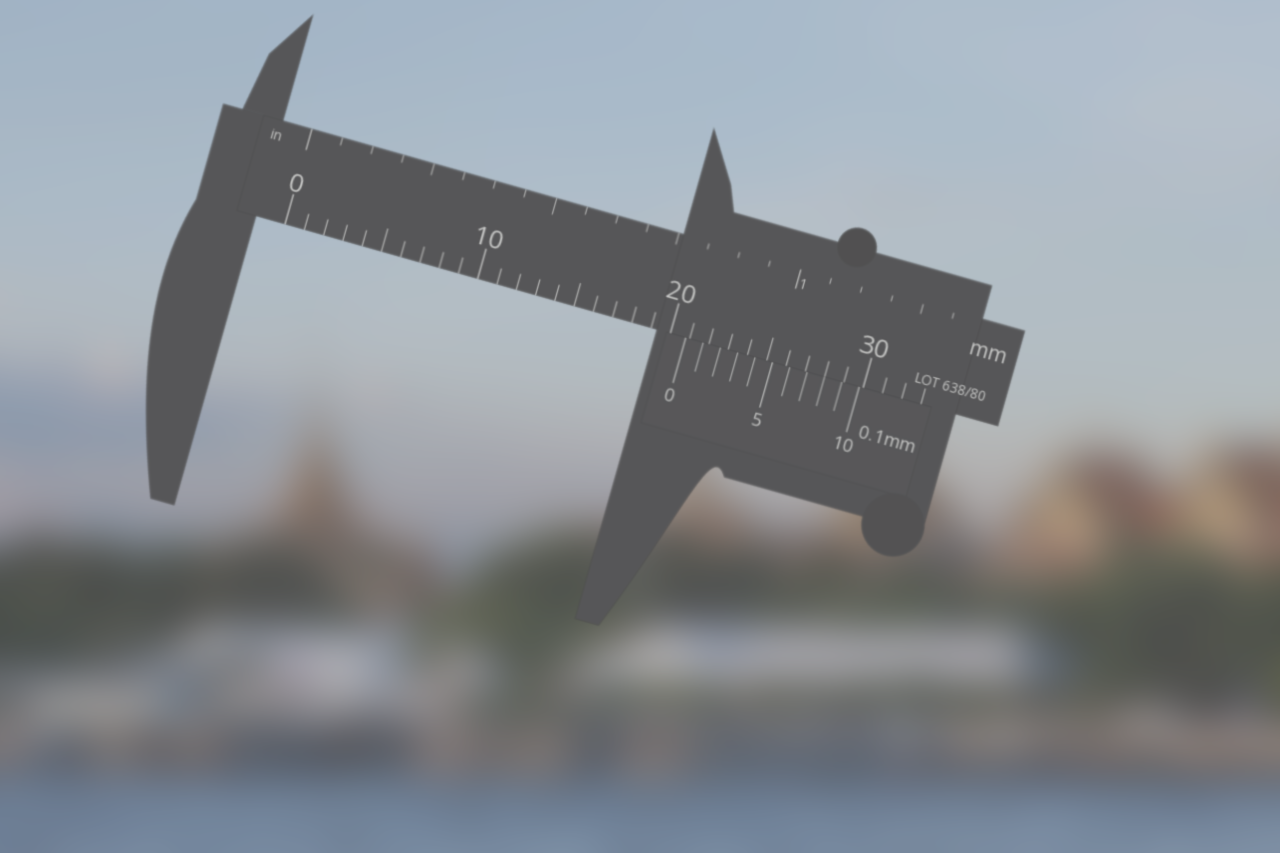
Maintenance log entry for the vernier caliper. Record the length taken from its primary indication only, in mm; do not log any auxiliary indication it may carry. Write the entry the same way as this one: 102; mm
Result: 20.8; mm
